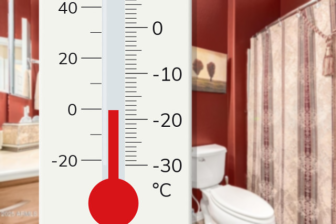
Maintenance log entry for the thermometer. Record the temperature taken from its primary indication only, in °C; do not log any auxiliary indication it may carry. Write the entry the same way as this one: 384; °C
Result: -18; °C
